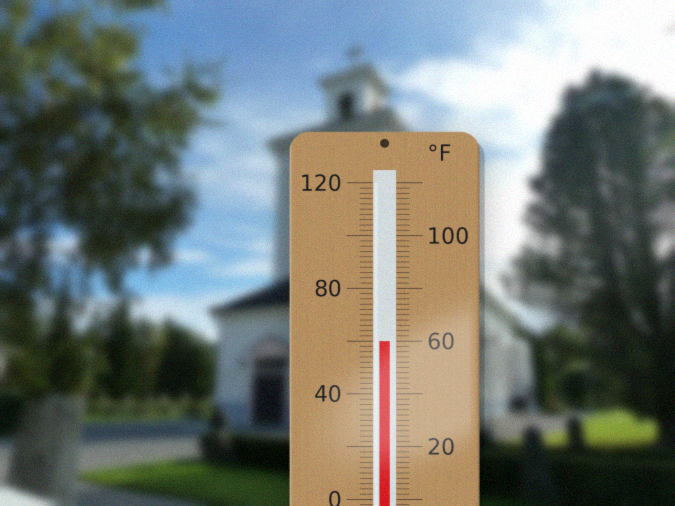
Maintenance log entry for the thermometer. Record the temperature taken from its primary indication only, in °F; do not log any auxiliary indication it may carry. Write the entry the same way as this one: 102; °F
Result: 60; °F
